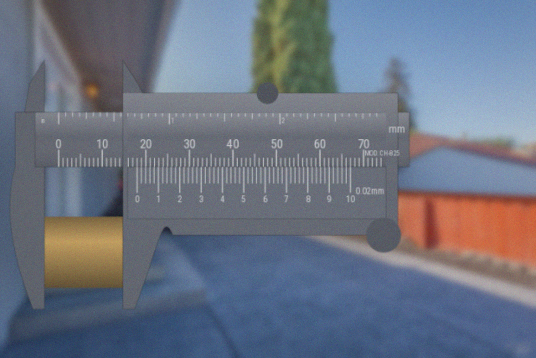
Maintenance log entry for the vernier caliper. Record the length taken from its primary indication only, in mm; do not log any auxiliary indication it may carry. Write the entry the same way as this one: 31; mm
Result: 18.0; mm
